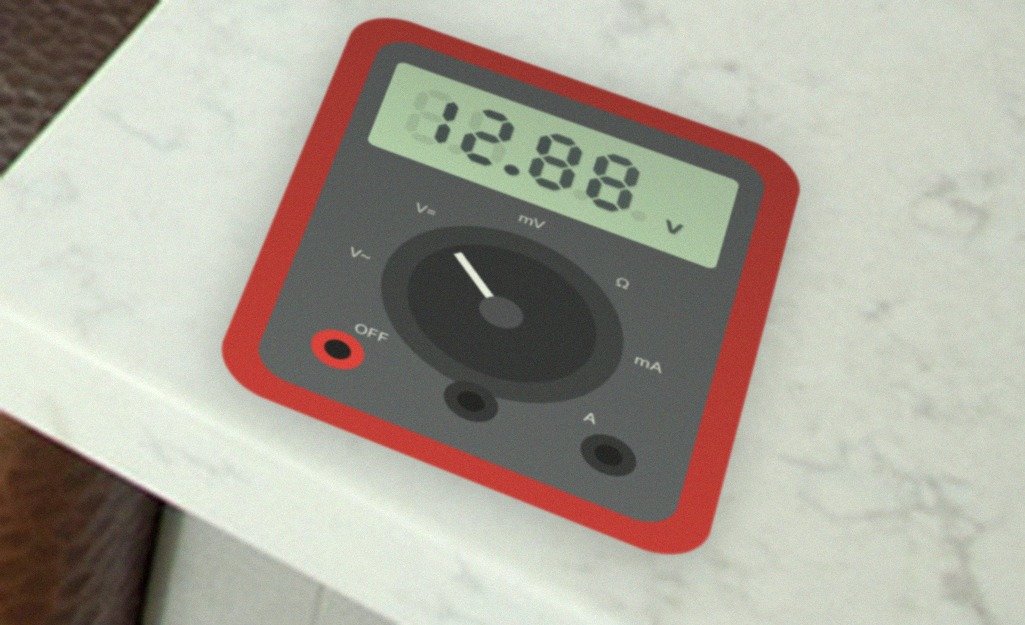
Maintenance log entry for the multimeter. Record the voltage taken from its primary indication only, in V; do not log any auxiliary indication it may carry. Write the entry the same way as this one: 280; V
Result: 12.88; V
